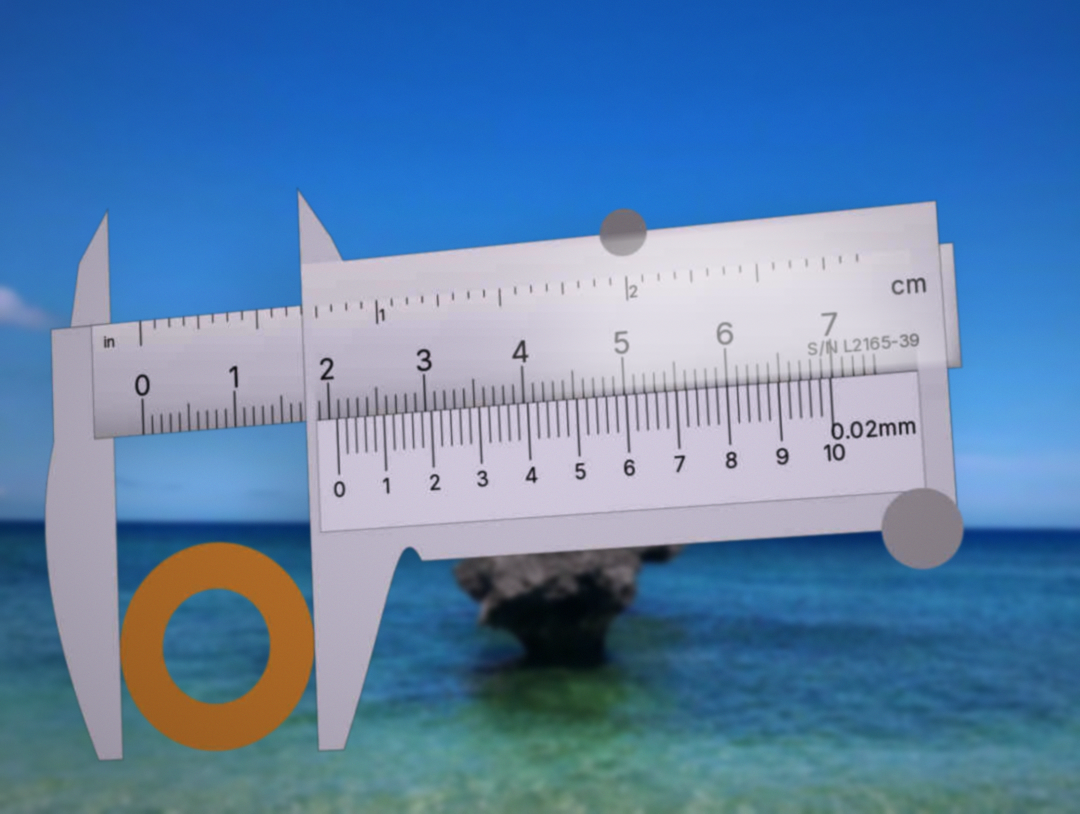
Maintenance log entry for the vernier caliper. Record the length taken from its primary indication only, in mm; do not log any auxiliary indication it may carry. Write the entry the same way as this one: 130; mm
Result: 20.8; mm
